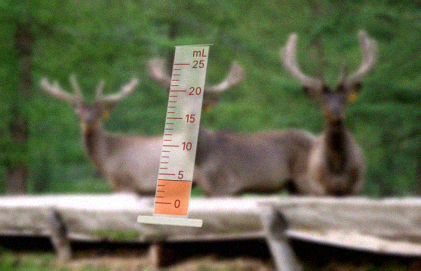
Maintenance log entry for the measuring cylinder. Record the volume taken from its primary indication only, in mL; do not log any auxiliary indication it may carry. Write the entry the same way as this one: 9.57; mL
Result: 4; mL
